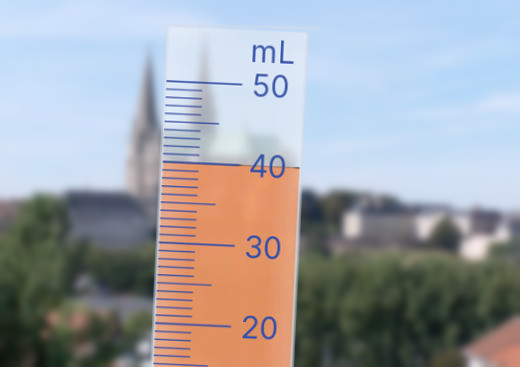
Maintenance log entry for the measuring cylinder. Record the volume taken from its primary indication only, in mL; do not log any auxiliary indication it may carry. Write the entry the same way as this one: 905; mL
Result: 40; mL
